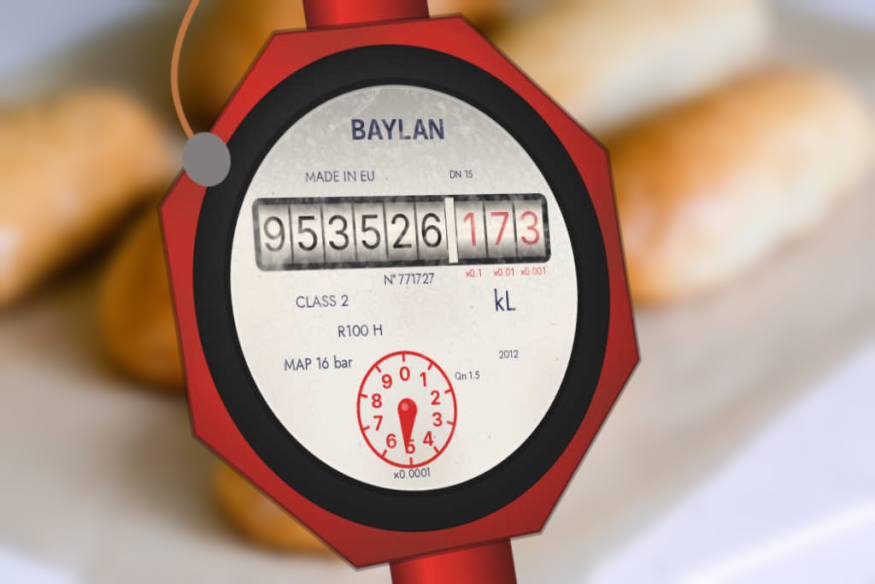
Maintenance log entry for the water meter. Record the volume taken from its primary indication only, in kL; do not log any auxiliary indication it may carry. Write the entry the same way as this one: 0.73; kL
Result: 953526.1735; kL
